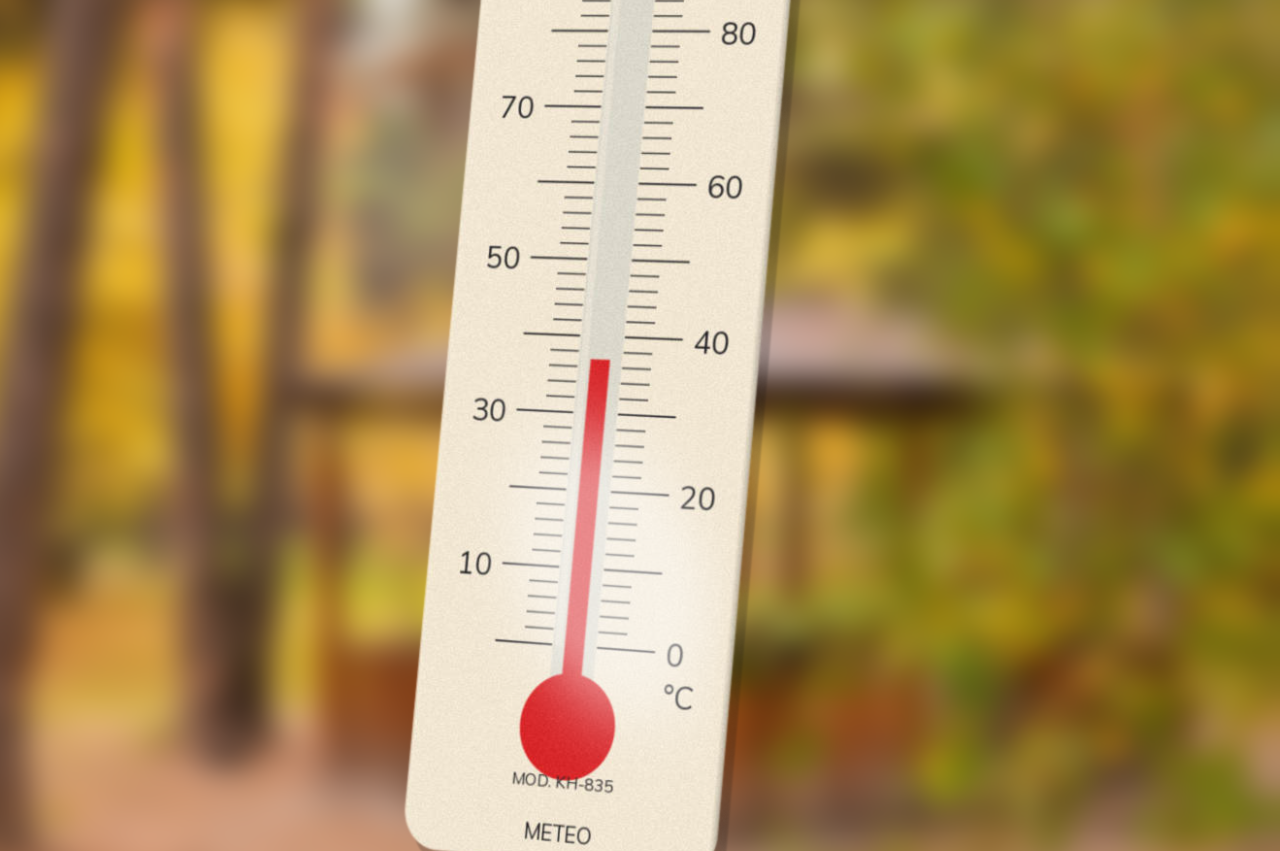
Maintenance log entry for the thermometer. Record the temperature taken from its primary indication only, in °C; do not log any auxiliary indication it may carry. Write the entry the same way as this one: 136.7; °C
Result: 37; °C
